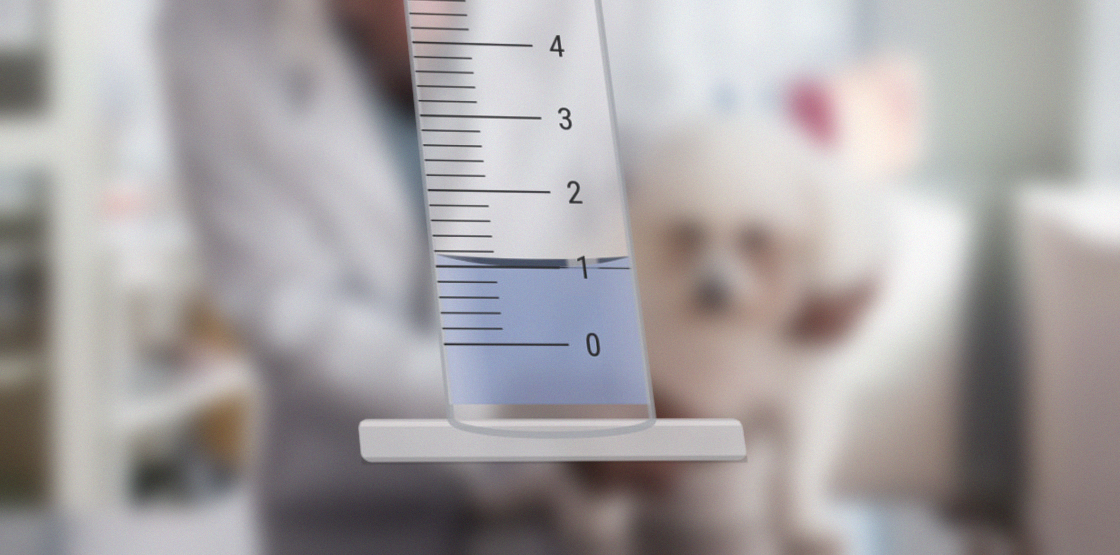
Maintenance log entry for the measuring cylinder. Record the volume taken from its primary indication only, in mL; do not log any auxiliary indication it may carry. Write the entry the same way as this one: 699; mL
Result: 1; mL
